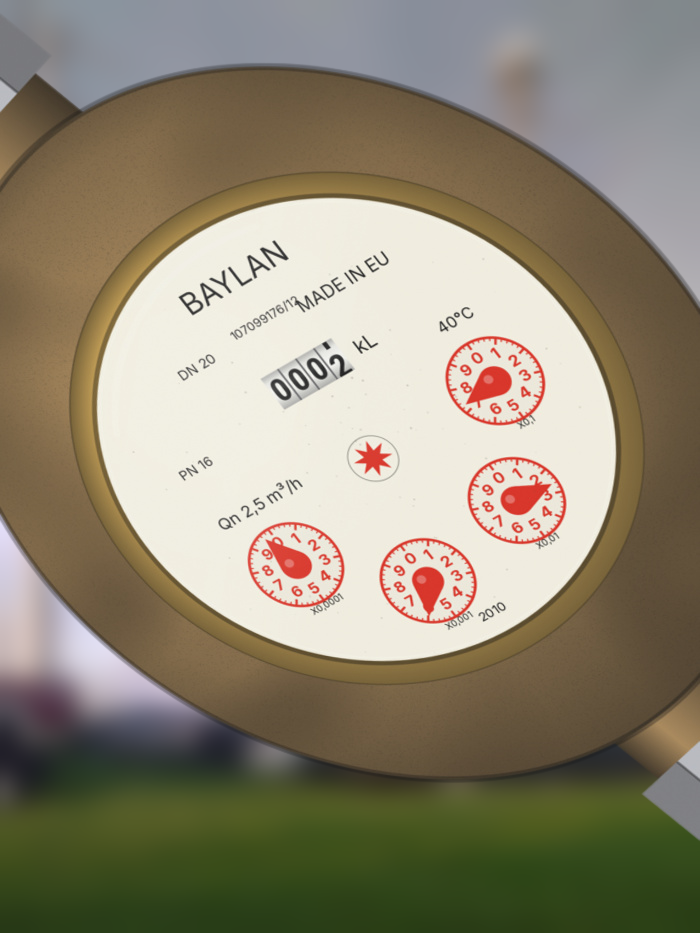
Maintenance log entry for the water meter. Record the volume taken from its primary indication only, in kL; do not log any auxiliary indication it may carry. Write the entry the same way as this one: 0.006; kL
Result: 1.7259; kL
